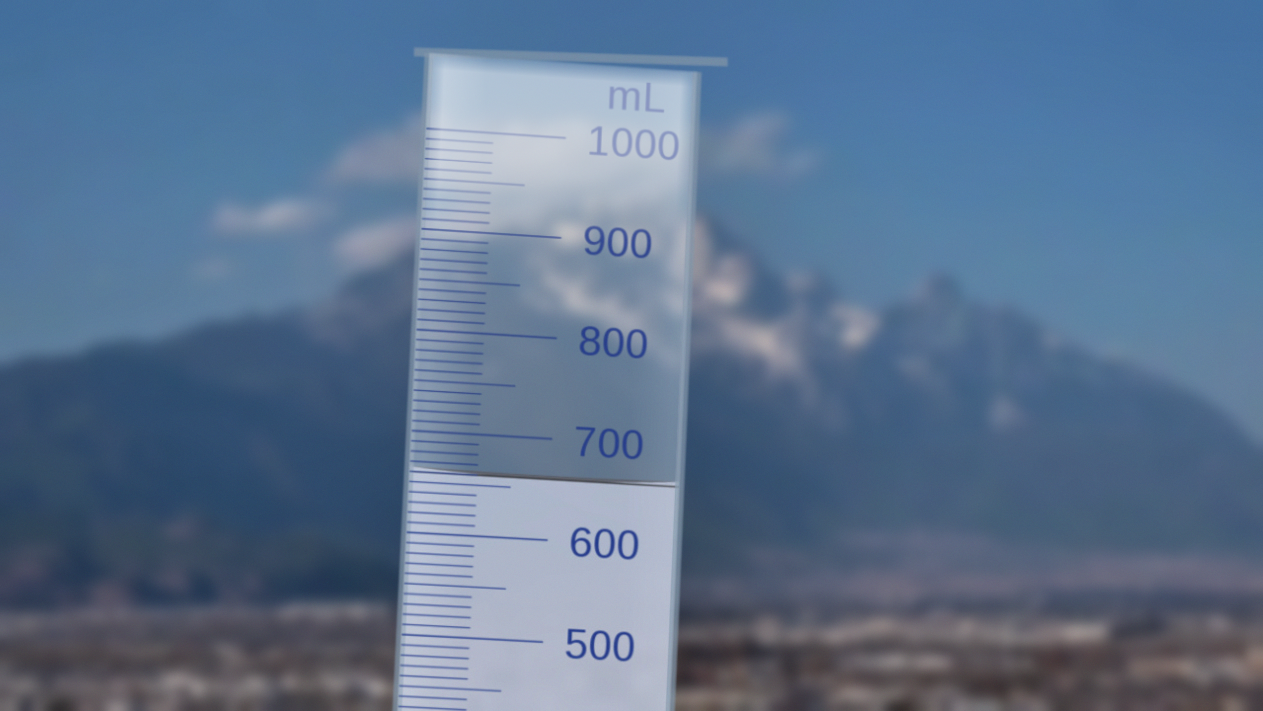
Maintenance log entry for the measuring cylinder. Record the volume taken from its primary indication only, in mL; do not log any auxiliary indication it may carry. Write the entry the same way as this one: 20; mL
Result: 660; mL
